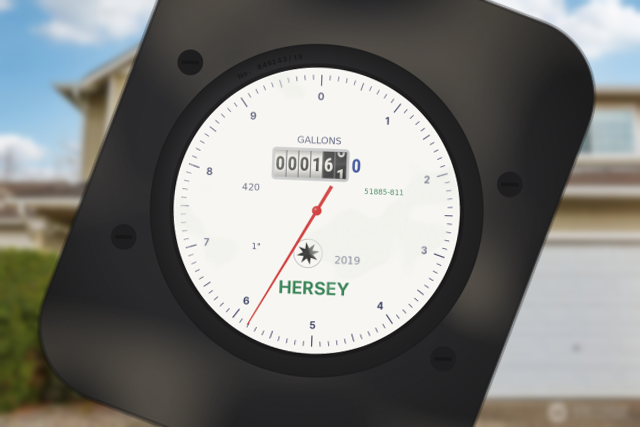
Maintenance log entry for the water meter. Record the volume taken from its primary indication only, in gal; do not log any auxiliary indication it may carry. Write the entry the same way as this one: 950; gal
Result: 1605.8; gal
